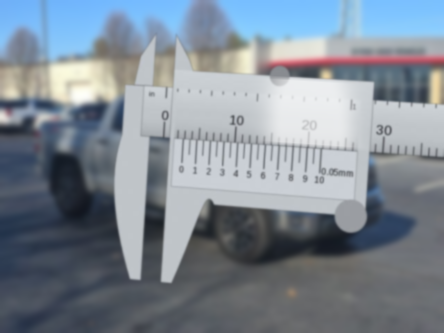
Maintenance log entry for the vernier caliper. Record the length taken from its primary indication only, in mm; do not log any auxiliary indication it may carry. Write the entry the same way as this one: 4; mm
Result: 2.8; mm
